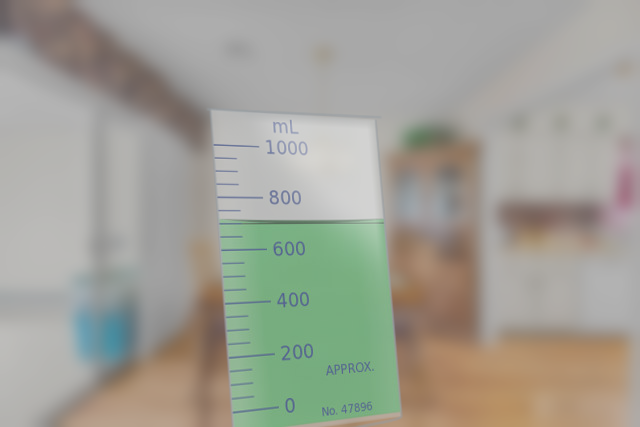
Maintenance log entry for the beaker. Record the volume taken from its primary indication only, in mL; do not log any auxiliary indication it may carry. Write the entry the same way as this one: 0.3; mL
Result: 700; mL
